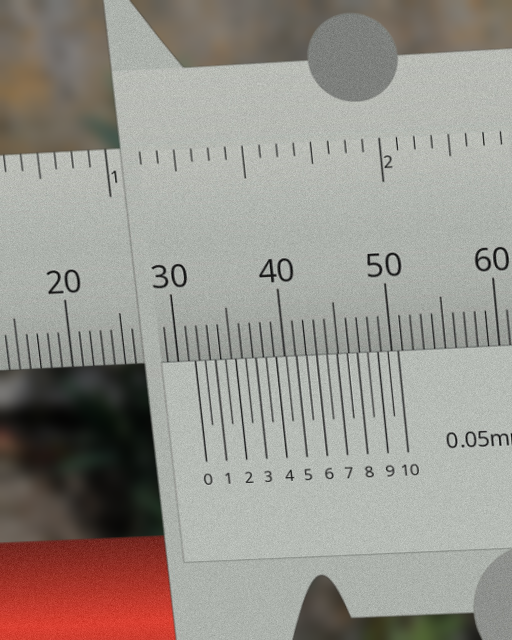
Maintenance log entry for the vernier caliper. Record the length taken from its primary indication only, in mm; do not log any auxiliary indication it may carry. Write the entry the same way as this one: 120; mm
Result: 31.6; mm
